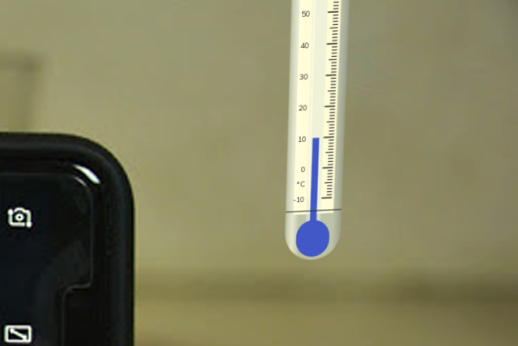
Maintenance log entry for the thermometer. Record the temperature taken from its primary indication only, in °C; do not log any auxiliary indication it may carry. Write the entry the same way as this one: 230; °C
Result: 10; °C
